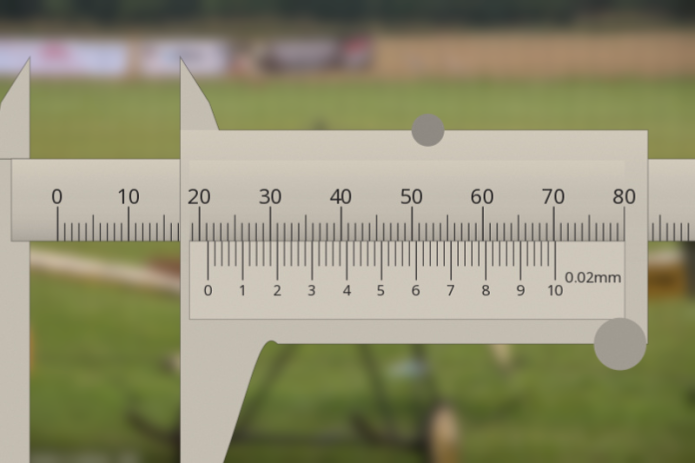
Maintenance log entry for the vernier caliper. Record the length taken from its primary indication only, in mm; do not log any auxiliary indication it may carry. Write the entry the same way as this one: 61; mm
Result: 21.2; mm
